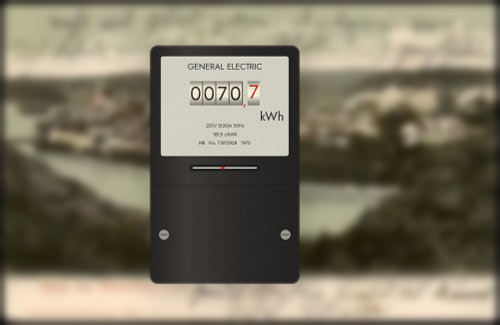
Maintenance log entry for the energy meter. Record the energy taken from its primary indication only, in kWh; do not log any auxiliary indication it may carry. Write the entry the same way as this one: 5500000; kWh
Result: 70.7; kWh
